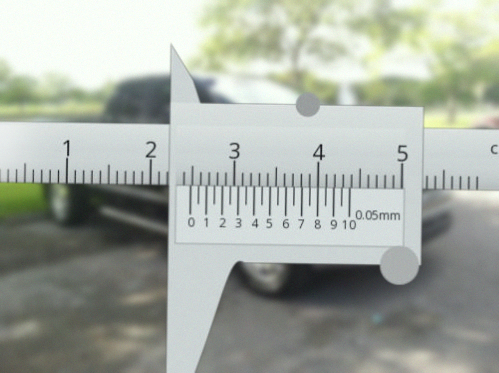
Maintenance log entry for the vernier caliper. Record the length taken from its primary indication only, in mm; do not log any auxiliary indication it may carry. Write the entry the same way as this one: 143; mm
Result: 24.8; mm
